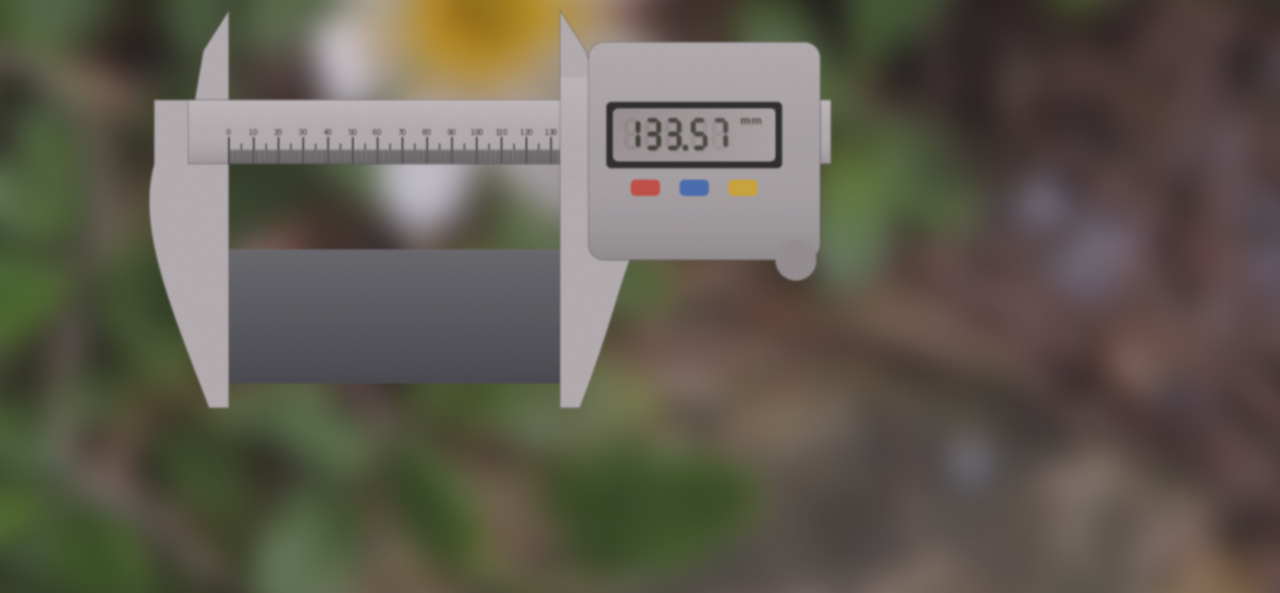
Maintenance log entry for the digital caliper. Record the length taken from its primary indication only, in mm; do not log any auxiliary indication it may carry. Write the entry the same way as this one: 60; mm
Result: 133.57; mm
